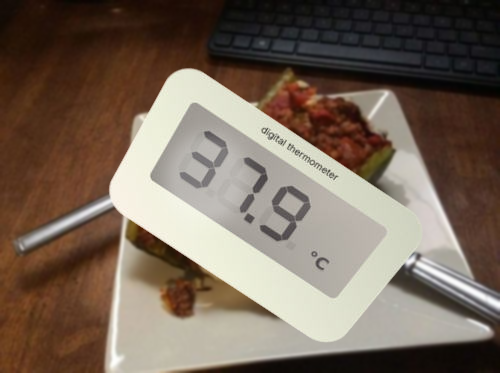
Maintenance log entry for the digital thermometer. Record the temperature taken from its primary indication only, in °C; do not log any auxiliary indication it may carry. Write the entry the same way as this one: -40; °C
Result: 37.9; °C
